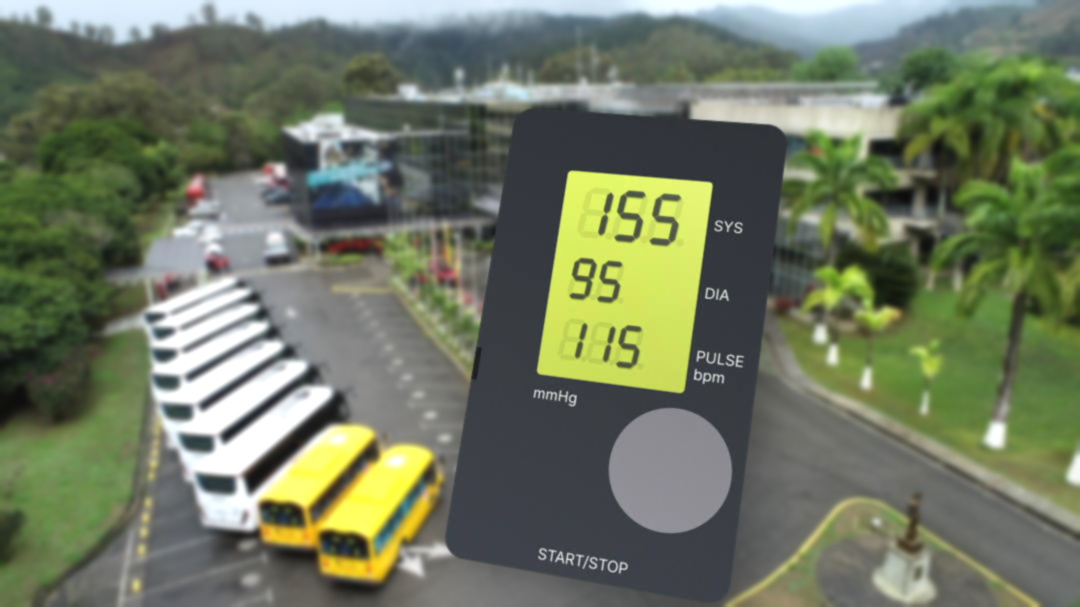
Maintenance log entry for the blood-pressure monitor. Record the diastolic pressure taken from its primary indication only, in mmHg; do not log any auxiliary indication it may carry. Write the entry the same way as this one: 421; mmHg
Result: 95; mmHg
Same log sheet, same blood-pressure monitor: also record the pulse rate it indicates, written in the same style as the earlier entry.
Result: 115; bpm
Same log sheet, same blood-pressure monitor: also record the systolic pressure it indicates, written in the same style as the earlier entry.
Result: 155; mmHg
